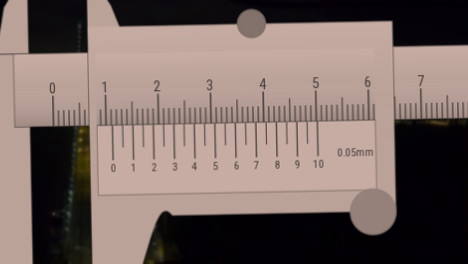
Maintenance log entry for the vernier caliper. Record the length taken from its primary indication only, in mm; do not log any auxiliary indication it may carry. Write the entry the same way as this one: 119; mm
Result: 11.2; mm
